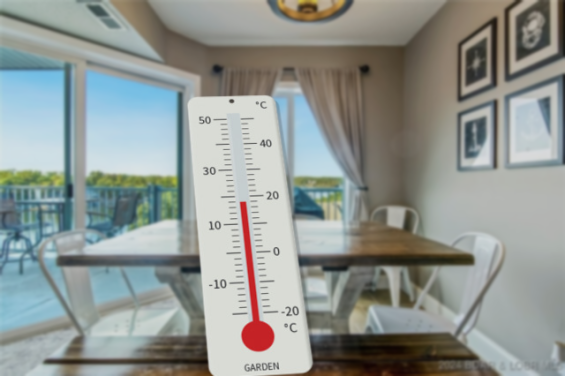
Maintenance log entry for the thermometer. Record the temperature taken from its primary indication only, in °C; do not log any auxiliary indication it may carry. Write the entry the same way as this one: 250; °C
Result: 18; °C
